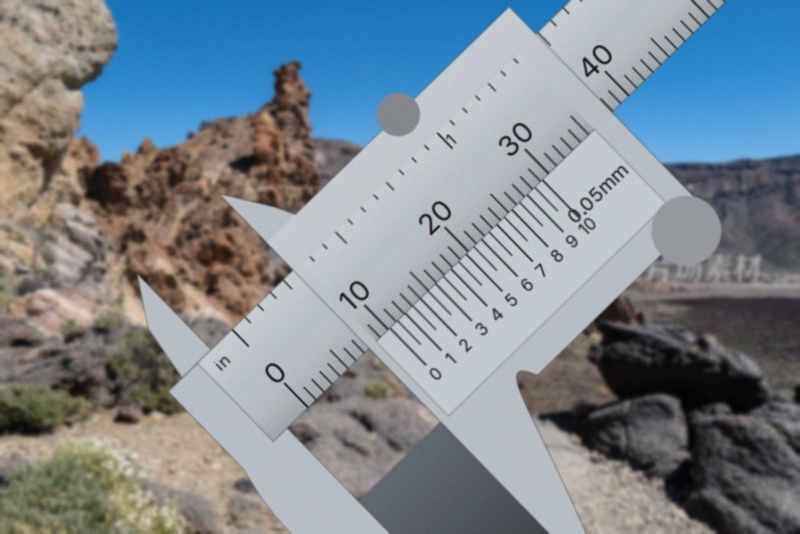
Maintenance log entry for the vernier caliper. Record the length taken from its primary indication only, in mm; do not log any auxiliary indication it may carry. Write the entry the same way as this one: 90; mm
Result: 10.2; mm
